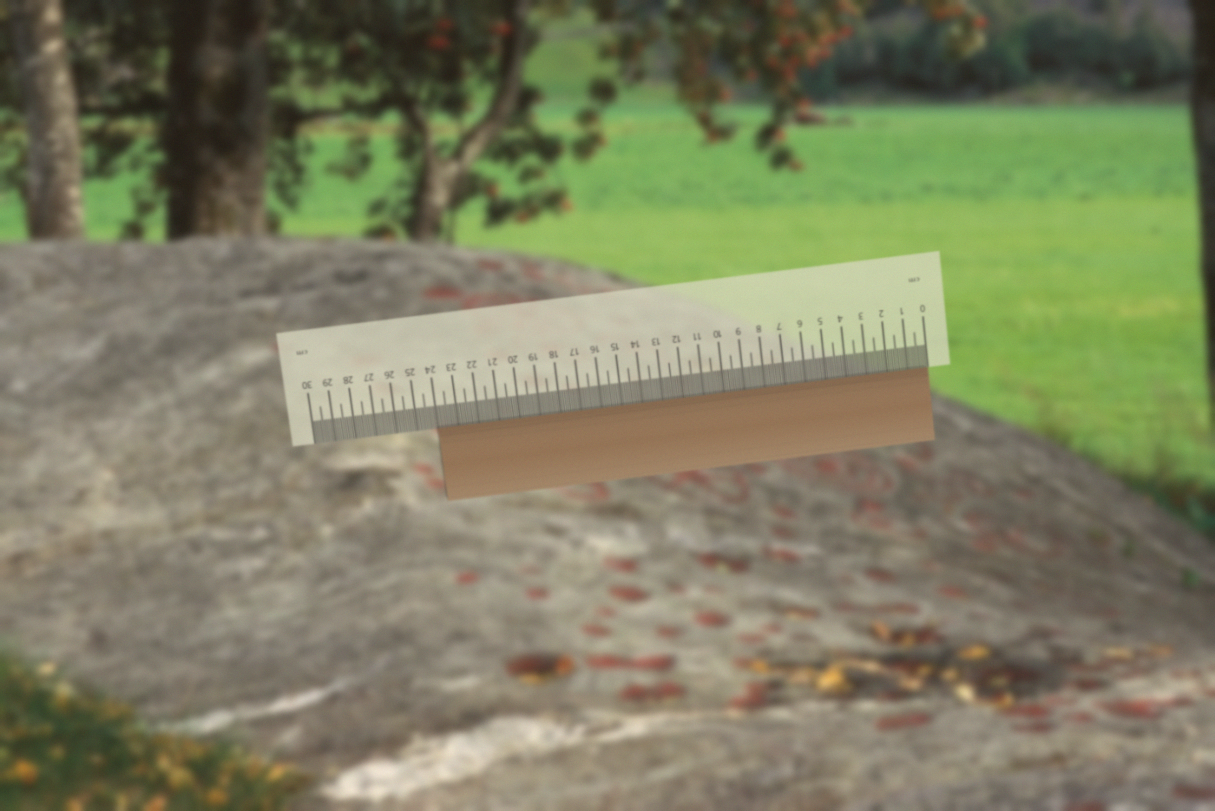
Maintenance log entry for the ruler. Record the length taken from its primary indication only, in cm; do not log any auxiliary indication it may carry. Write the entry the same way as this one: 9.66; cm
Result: 24; cm
